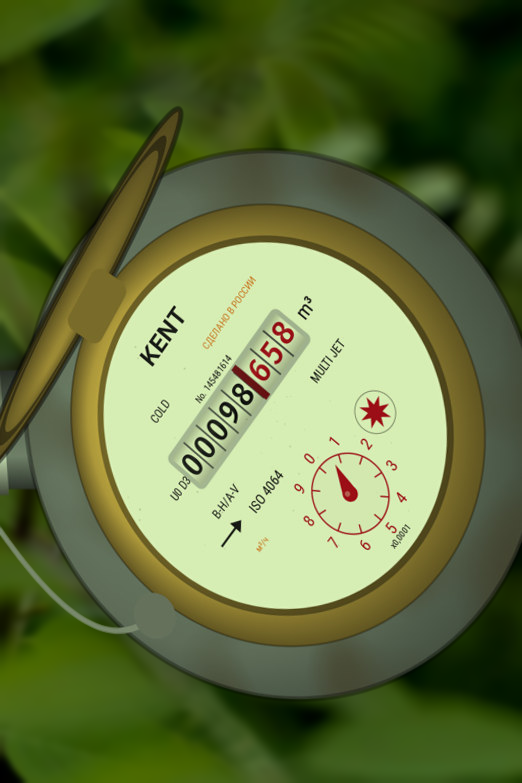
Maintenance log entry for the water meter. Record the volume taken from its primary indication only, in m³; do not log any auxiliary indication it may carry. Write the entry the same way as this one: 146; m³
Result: 98.6580; m³
